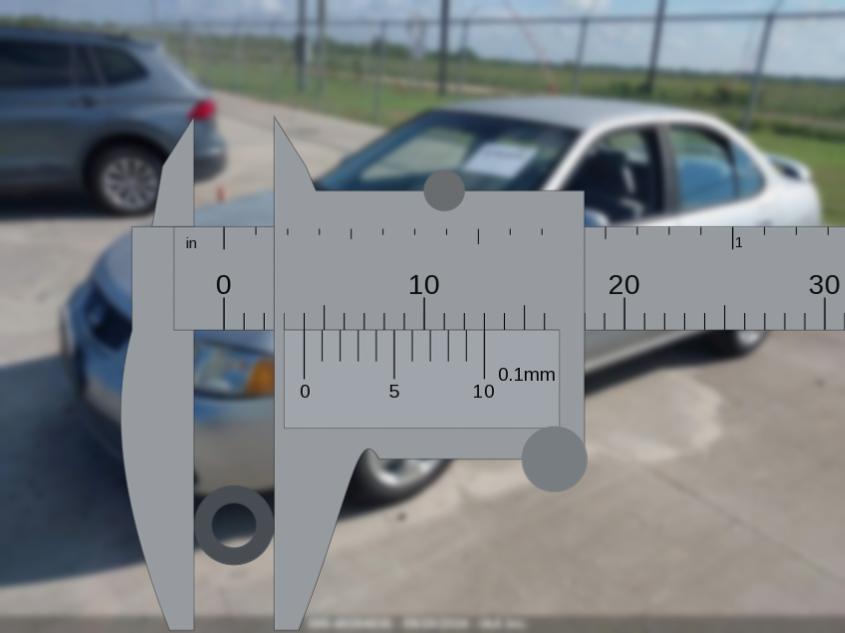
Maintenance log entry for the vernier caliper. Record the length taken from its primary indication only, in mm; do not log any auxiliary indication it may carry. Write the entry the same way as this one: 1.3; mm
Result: 4.0; mm
